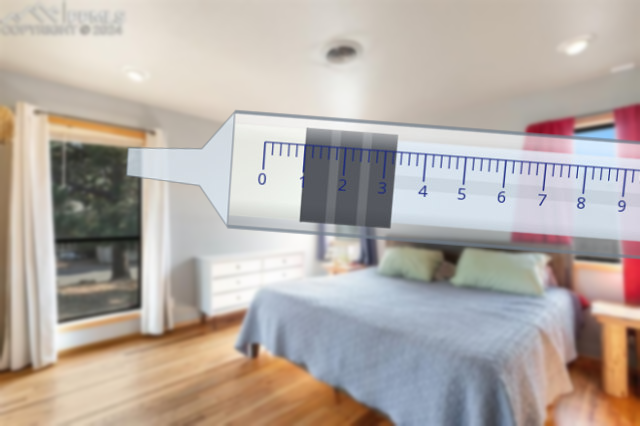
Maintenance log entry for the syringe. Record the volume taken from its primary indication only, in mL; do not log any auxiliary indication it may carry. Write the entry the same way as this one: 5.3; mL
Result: 1; mL
